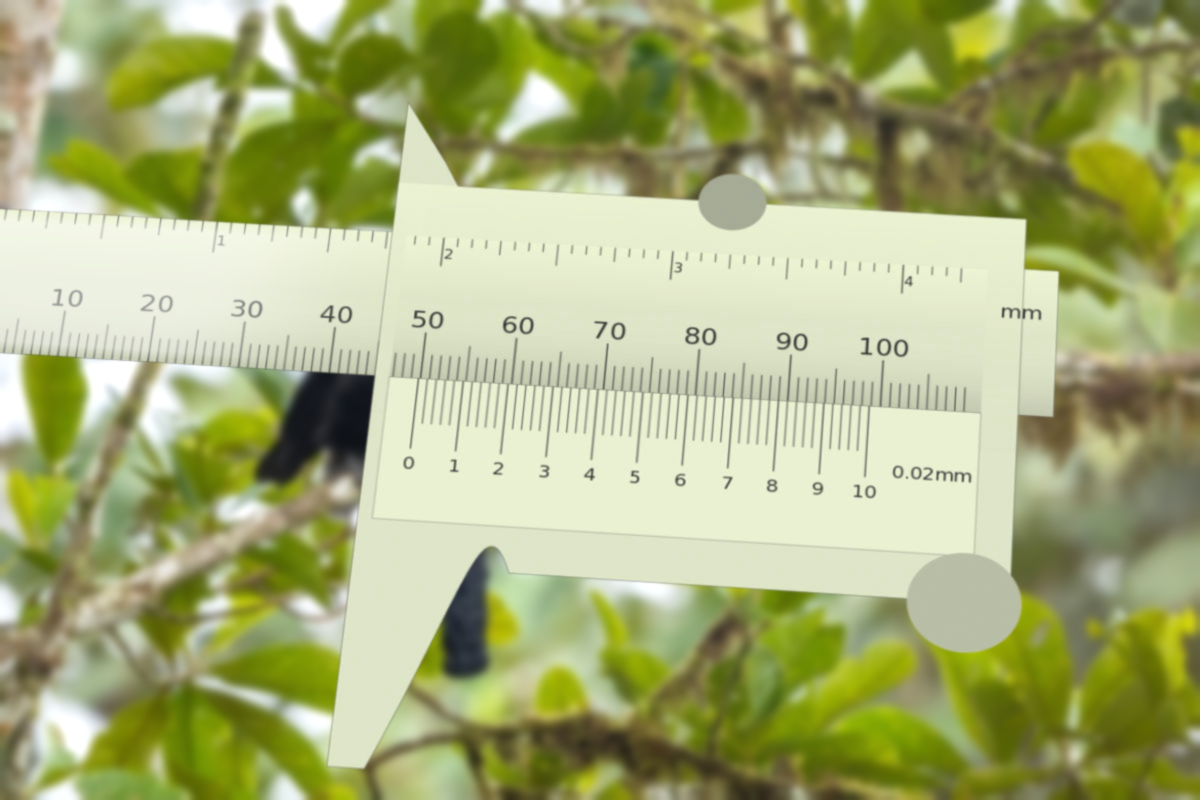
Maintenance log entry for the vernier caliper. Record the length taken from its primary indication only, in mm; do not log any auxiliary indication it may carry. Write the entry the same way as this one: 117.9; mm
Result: 49.8; mm
